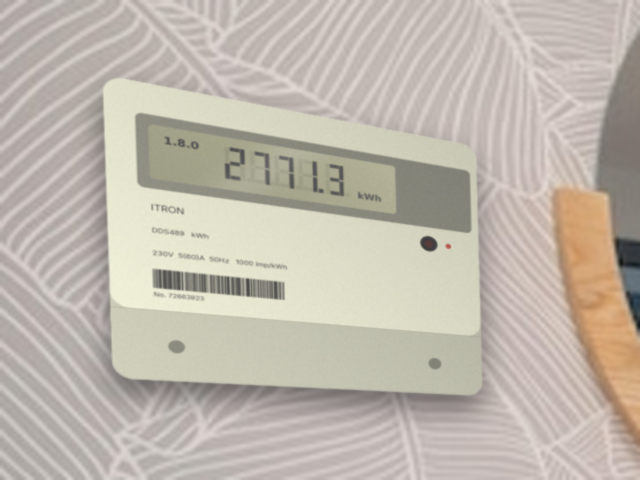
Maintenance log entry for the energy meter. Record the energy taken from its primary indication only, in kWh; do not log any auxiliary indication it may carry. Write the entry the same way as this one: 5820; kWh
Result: 2771.3; kWh
